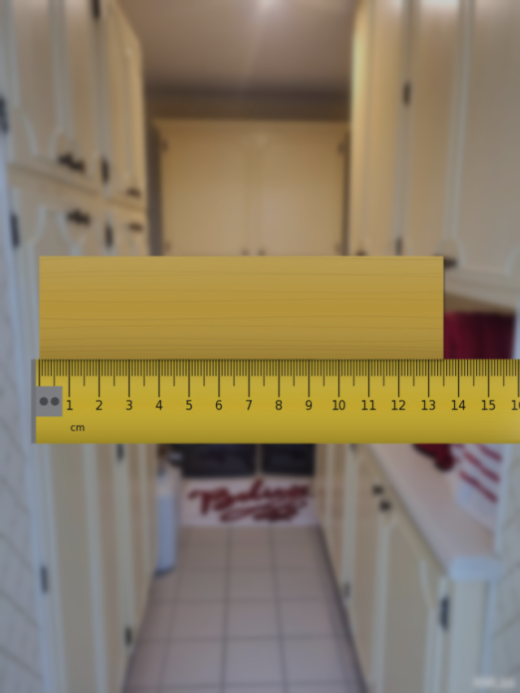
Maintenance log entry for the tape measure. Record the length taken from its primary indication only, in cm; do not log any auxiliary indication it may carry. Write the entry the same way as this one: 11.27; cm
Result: 13.5; cm
